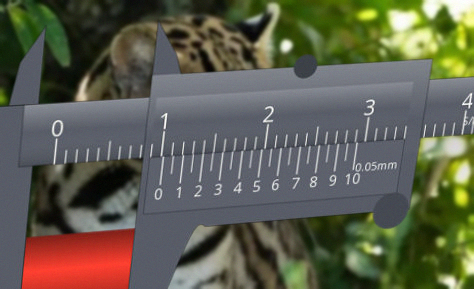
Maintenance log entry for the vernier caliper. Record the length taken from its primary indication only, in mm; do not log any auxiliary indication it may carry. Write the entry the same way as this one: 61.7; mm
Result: 10.2; mm
